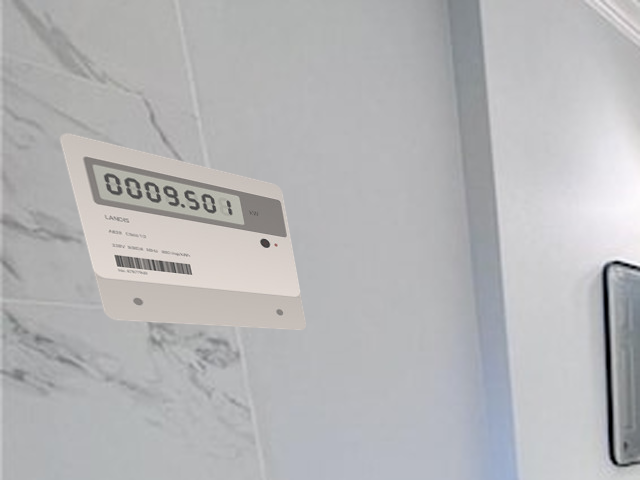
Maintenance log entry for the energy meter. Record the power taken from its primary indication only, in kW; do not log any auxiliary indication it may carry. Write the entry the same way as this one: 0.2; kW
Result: 9.501; kW
